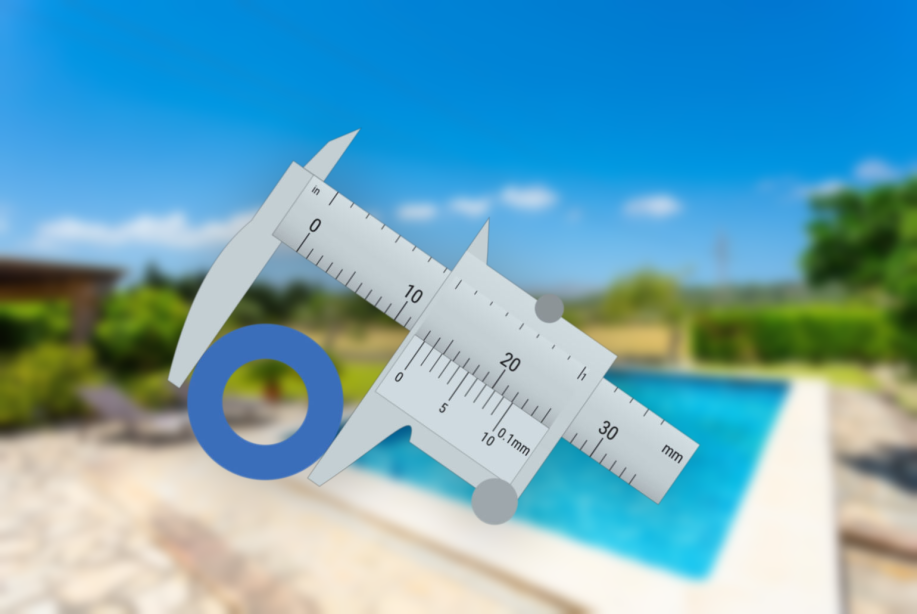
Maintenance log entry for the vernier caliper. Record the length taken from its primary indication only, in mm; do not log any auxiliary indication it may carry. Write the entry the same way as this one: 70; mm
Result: 13.1; mm
